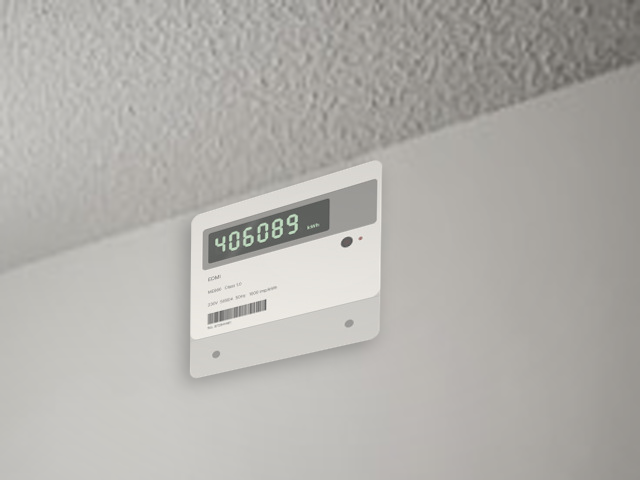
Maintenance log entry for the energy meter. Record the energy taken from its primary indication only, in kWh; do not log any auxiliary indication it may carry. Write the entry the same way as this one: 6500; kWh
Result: 406089; kWh
